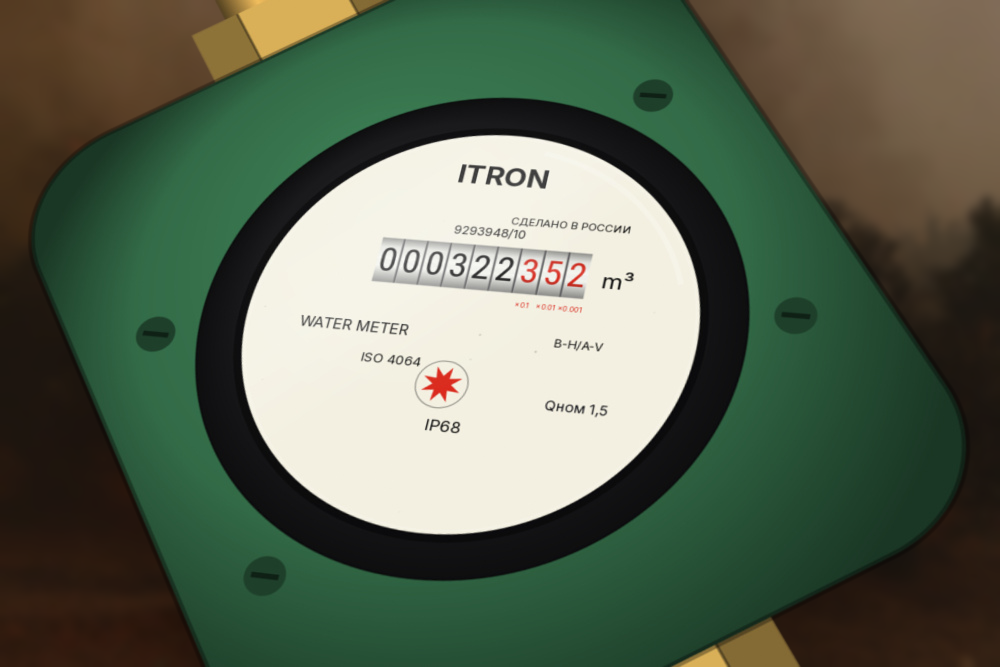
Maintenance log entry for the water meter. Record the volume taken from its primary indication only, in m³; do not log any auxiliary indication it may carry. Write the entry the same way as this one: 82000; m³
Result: 322.352; m³
